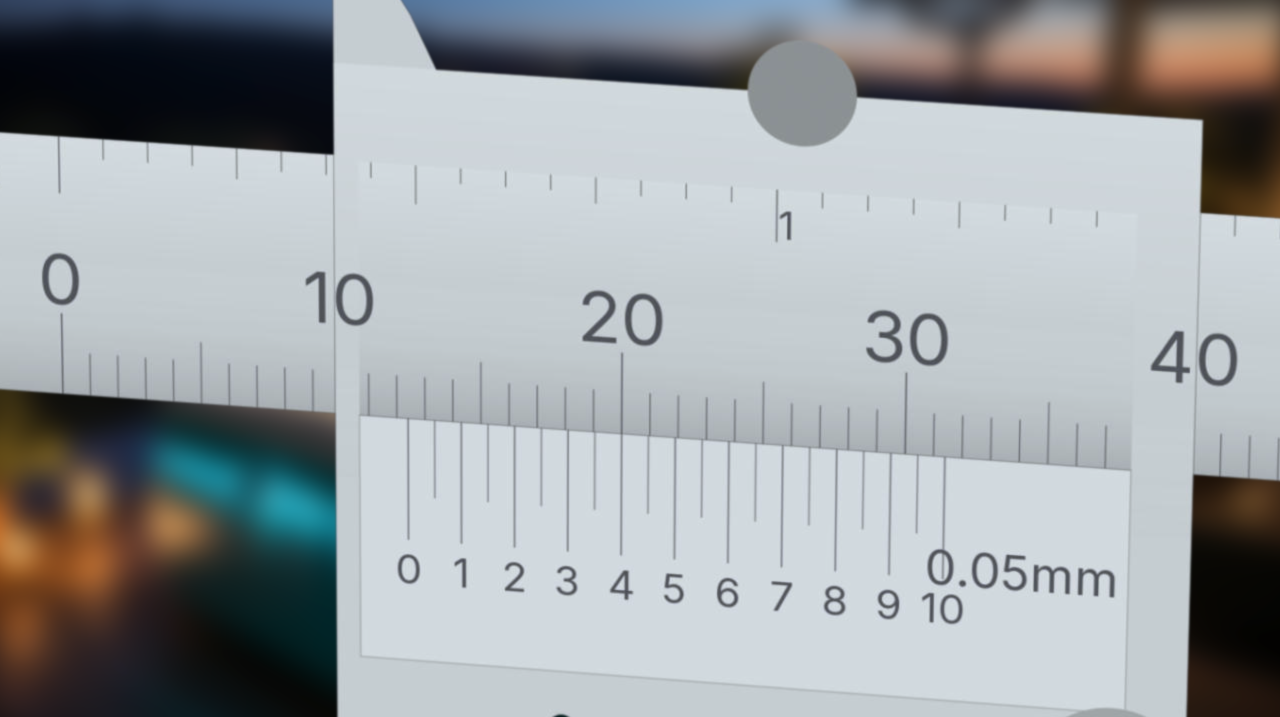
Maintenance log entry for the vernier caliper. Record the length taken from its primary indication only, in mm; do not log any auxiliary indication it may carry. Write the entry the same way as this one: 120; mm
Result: 12.40; mm
